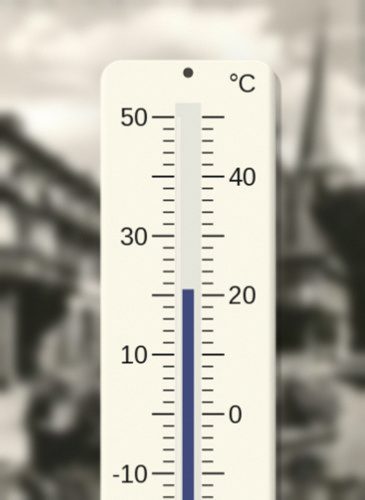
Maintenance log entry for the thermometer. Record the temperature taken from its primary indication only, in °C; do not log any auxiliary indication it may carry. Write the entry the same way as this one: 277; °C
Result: 21; °C
